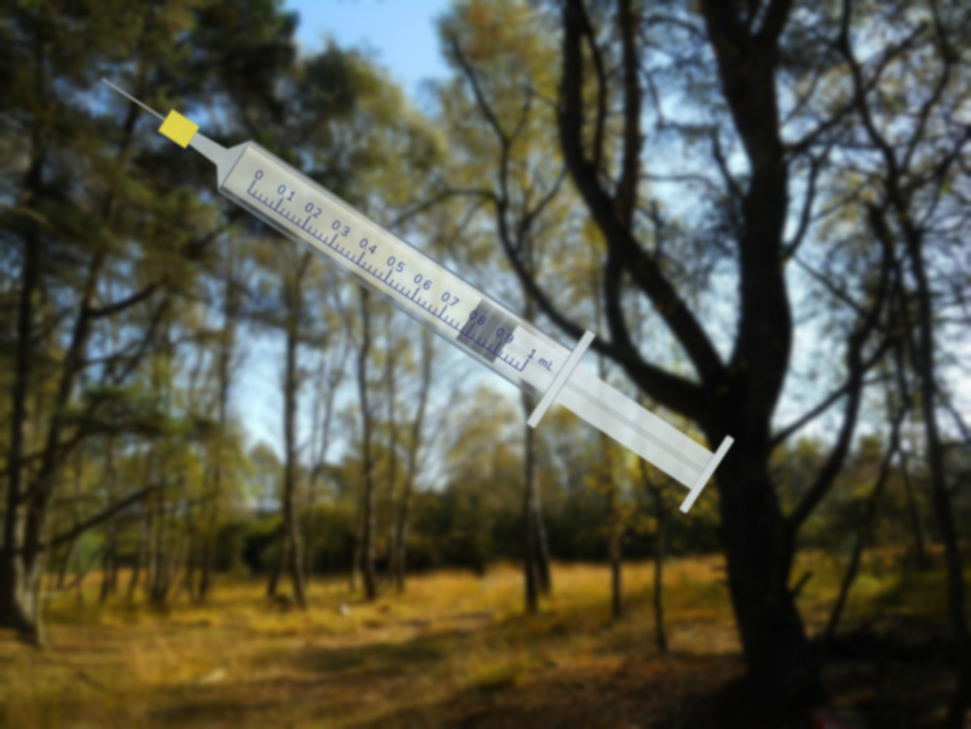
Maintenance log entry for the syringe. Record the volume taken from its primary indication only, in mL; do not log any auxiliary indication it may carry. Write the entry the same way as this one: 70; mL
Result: 0.78; mL
